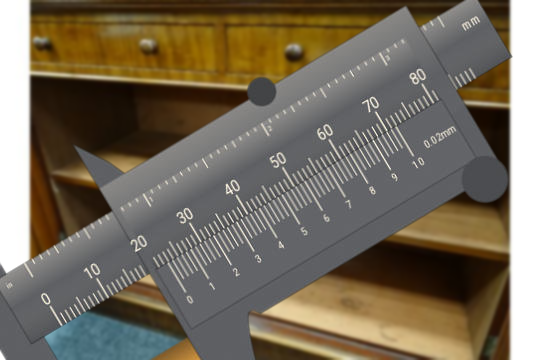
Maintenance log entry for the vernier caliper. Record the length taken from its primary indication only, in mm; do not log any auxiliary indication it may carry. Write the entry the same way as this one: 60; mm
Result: 22.8; mm
